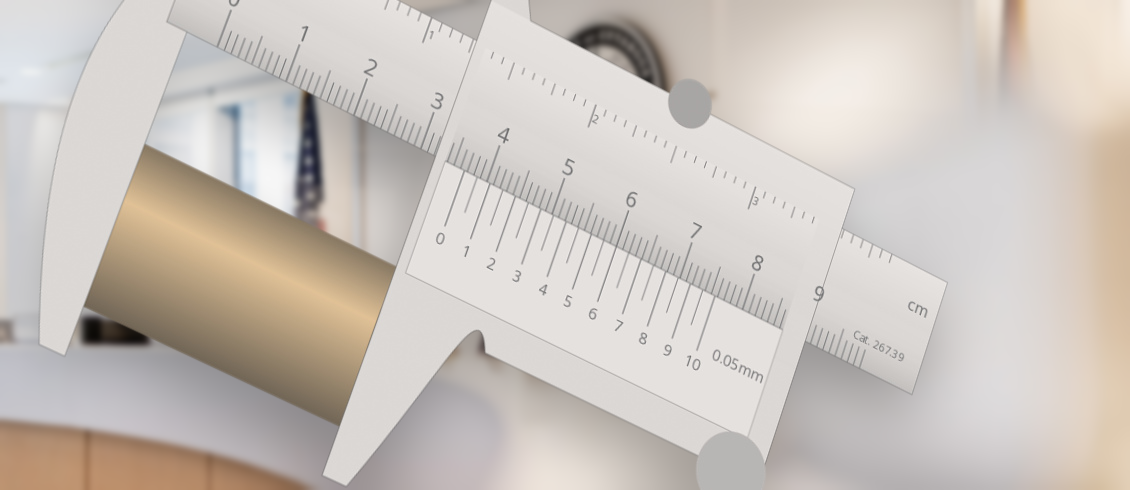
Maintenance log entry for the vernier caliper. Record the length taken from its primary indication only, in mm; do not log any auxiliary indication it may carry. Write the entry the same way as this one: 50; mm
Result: 36.6; mm
